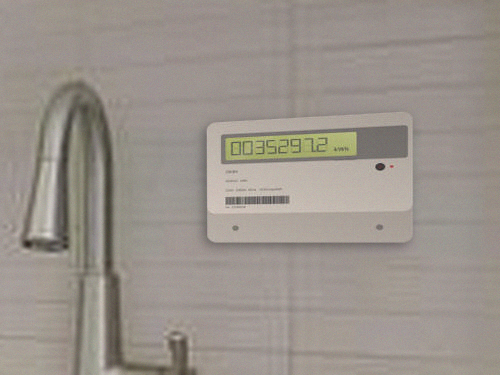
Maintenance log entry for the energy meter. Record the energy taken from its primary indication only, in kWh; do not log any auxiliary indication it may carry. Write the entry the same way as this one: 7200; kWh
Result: 35297.2; kWh
